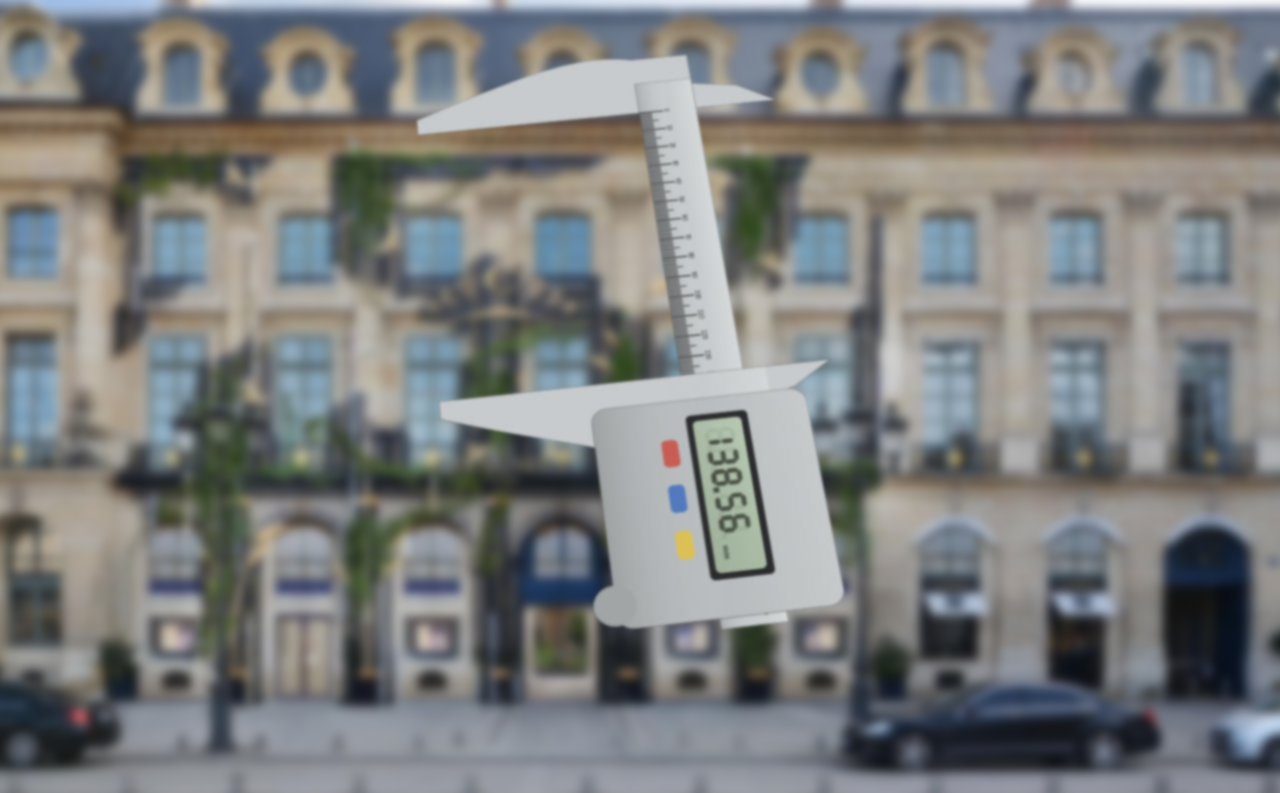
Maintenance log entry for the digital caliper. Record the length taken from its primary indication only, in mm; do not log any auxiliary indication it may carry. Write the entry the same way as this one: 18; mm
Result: 138.56; mm
